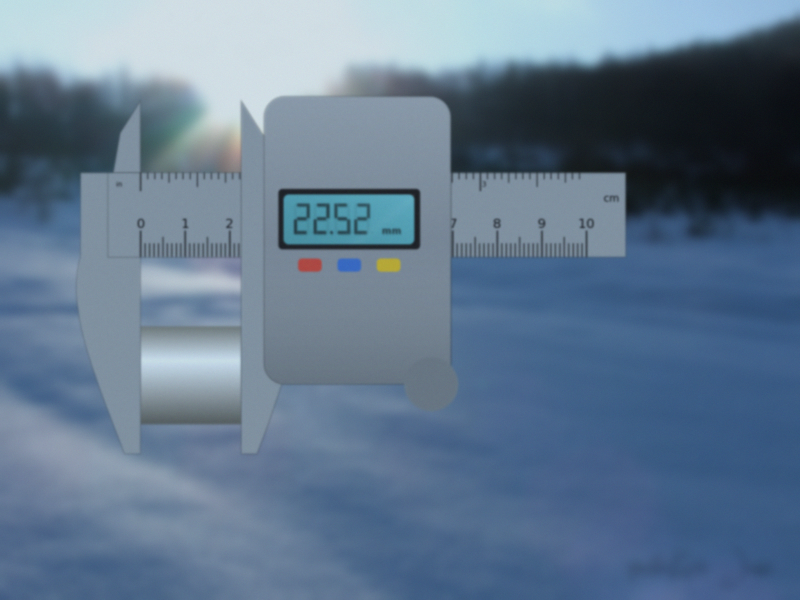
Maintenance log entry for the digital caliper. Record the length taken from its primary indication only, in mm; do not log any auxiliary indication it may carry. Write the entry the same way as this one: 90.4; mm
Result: 22.52; mm
